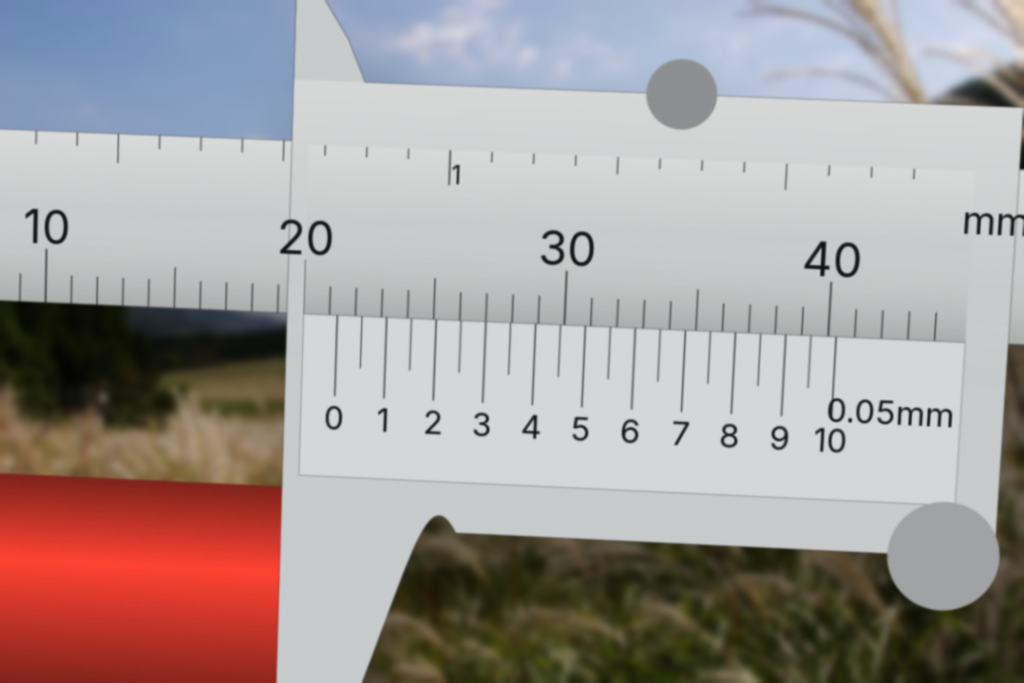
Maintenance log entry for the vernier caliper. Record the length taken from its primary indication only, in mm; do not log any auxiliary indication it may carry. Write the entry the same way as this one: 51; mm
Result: 21.3; mm
